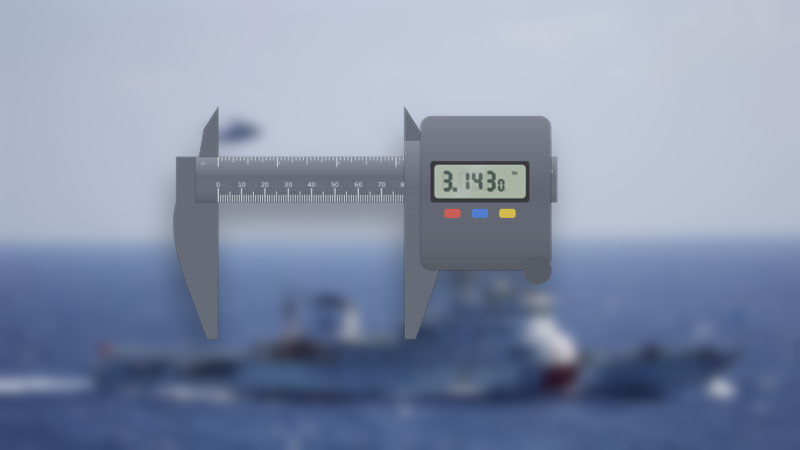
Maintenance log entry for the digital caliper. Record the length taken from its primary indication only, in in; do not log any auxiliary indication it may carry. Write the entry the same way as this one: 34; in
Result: 3.1430; in
